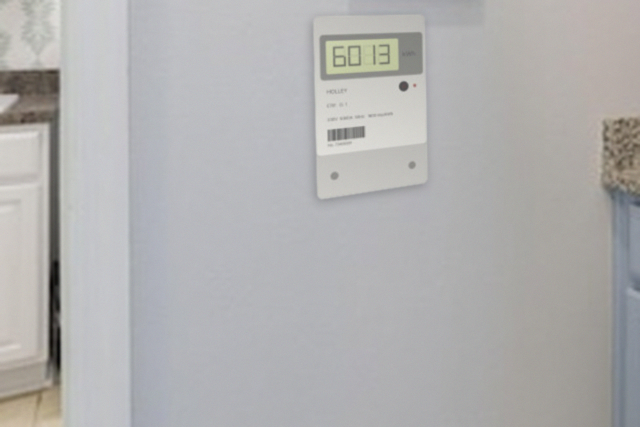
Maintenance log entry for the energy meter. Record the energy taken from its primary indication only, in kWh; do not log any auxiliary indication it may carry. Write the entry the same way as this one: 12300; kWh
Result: 6013; kWh
